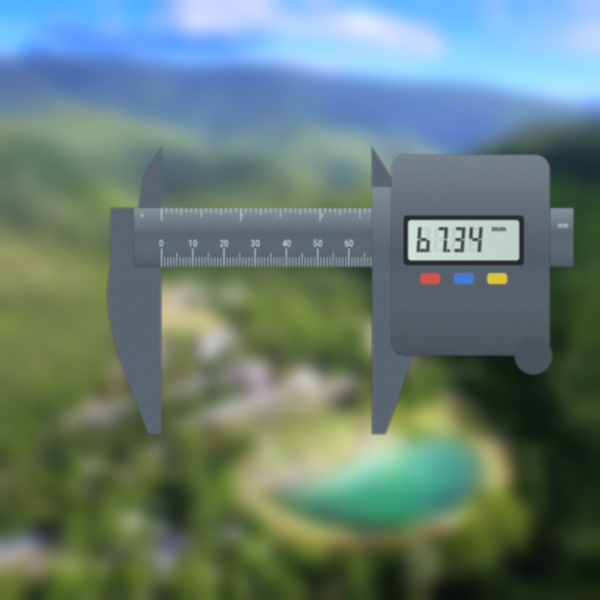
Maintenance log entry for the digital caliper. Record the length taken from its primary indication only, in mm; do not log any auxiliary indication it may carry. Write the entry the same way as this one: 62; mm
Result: 67.34; mm
